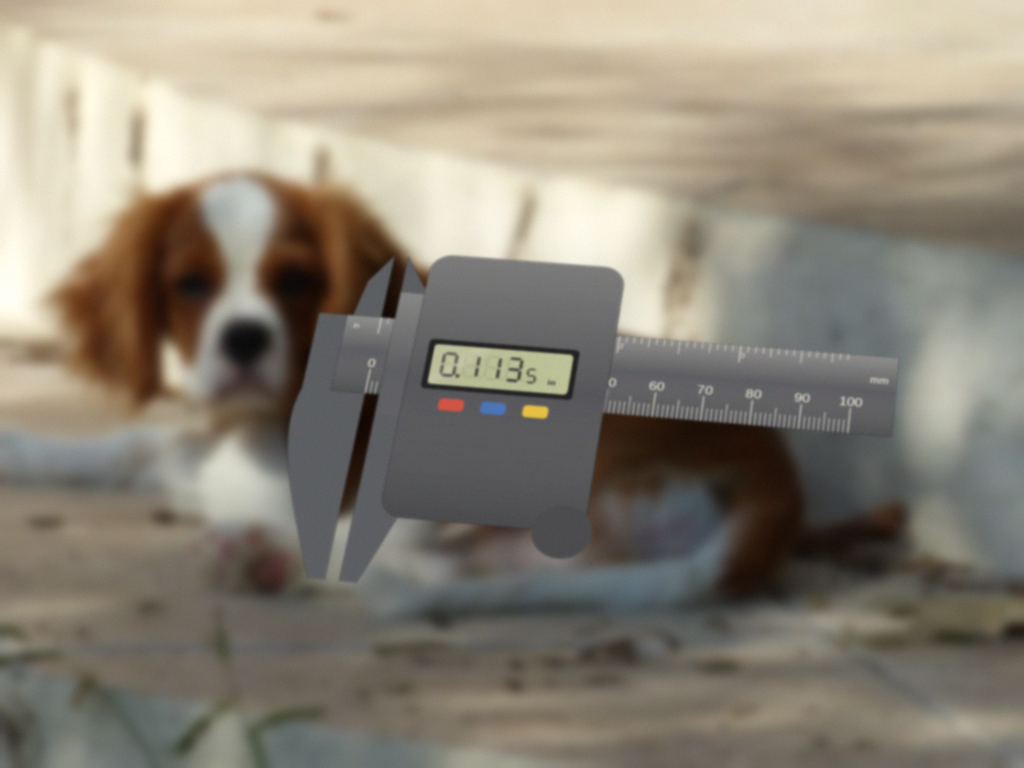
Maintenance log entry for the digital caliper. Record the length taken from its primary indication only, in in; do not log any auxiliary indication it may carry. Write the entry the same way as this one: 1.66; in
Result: 0.1135; in
